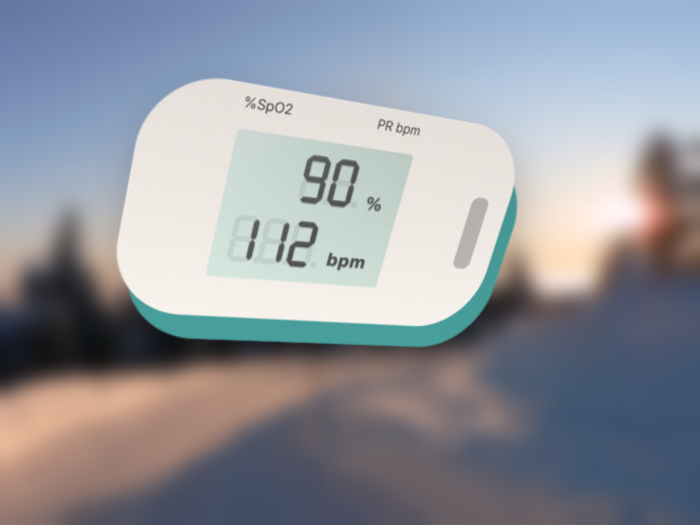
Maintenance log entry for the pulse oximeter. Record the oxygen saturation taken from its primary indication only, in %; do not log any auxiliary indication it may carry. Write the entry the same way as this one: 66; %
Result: 90; %
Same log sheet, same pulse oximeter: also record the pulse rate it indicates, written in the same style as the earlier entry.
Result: 112; bpm
